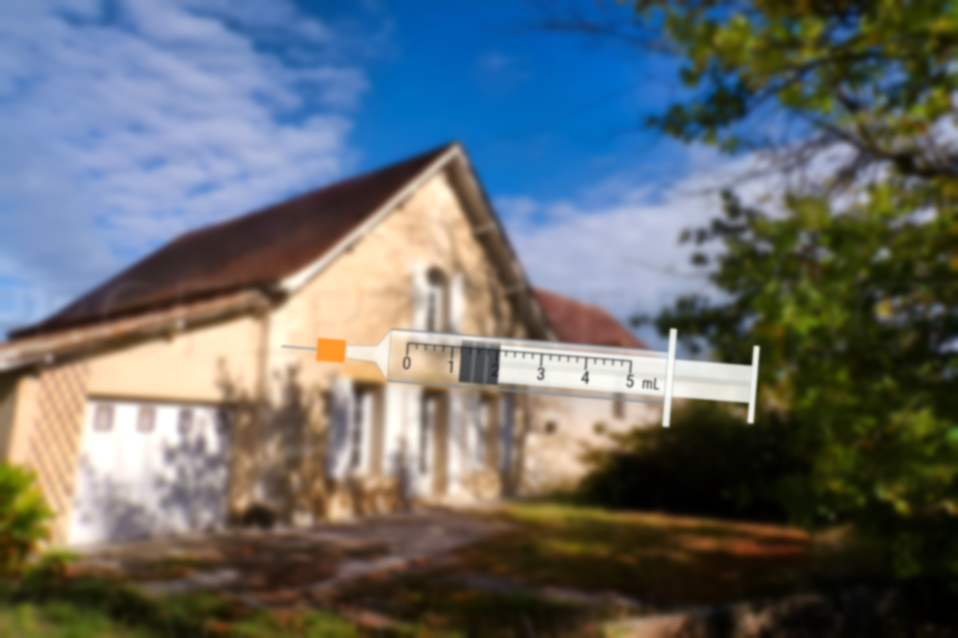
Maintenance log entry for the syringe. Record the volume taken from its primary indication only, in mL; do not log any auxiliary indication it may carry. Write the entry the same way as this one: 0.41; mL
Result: 1.2; mL
